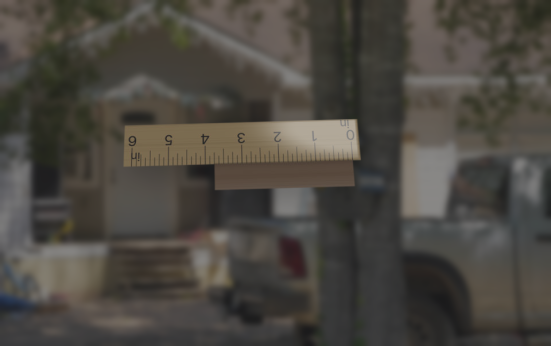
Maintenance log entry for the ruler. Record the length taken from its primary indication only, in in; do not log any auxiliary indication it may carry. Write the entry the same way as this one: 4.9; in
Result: 3.75; in
